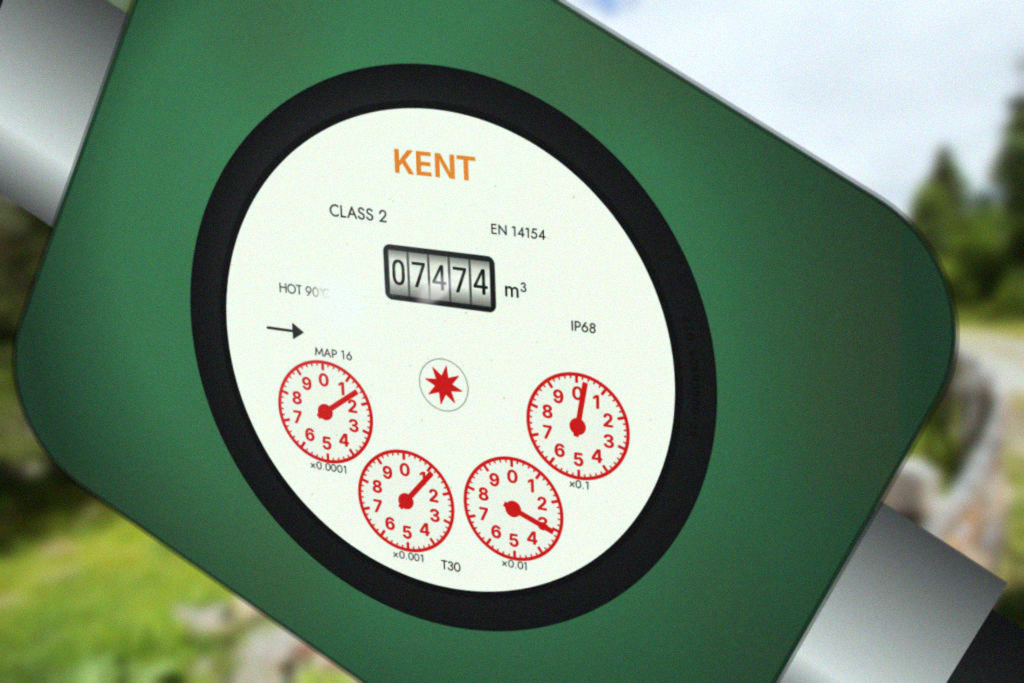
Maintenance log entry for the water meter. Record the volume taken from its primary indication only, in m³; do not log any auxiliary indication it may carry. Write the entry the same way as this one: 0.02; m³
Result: 7474.0311; m³
